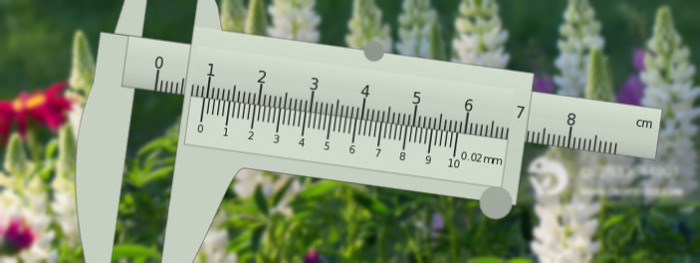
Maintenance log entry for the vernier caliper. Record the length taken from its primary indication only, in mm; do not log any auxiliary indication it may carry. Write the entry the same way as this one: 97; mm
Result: 9.5; mm
